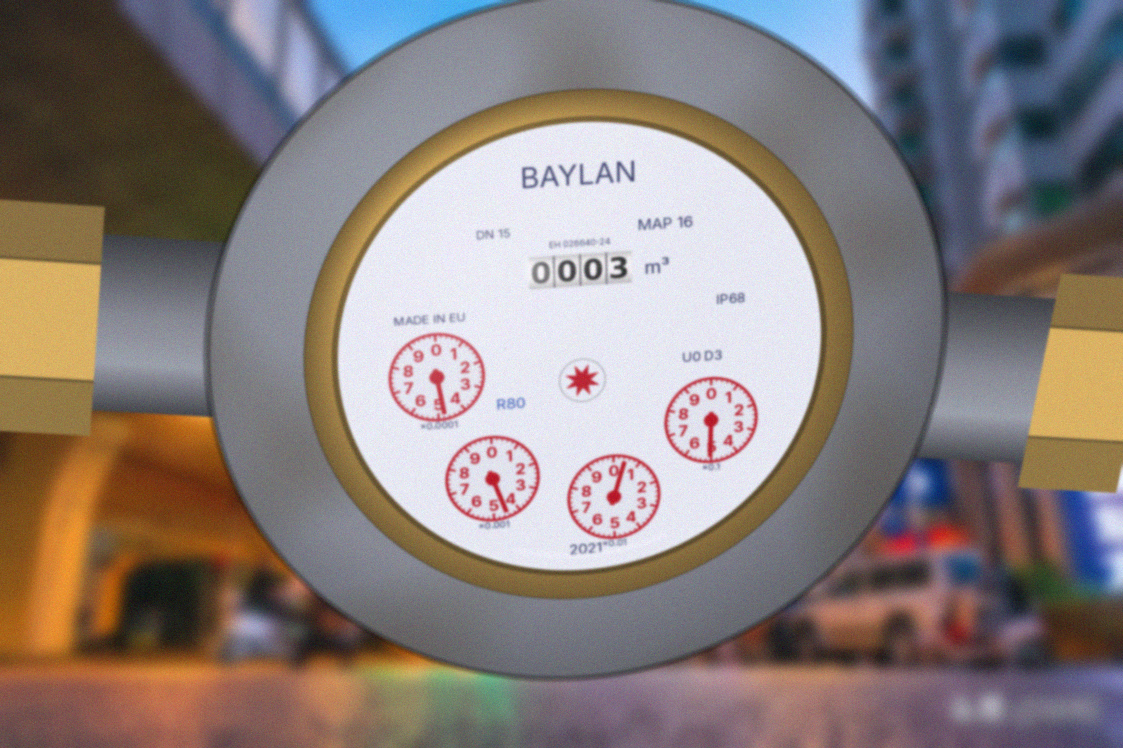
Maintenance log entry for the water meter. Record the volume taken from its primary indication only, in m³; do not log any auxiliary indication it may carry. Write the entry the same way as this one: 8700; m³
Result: 3.5044; m³
